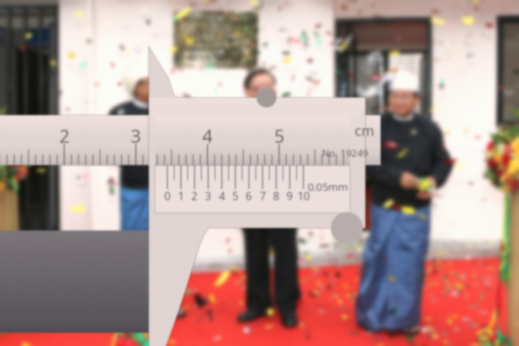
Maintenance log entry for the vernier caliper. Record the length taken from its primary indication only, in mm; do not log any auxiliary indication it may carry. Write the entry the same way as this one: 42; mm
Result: 34.4; mm
